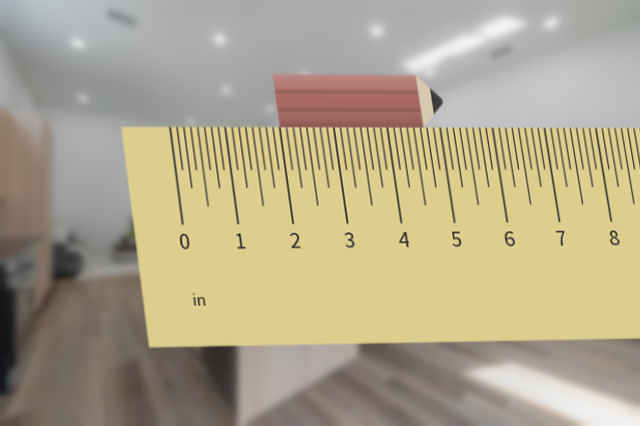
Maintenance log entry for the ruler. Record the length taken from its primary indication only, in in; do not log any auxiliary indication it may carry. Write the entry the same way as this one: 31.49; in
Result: 3.125; in
